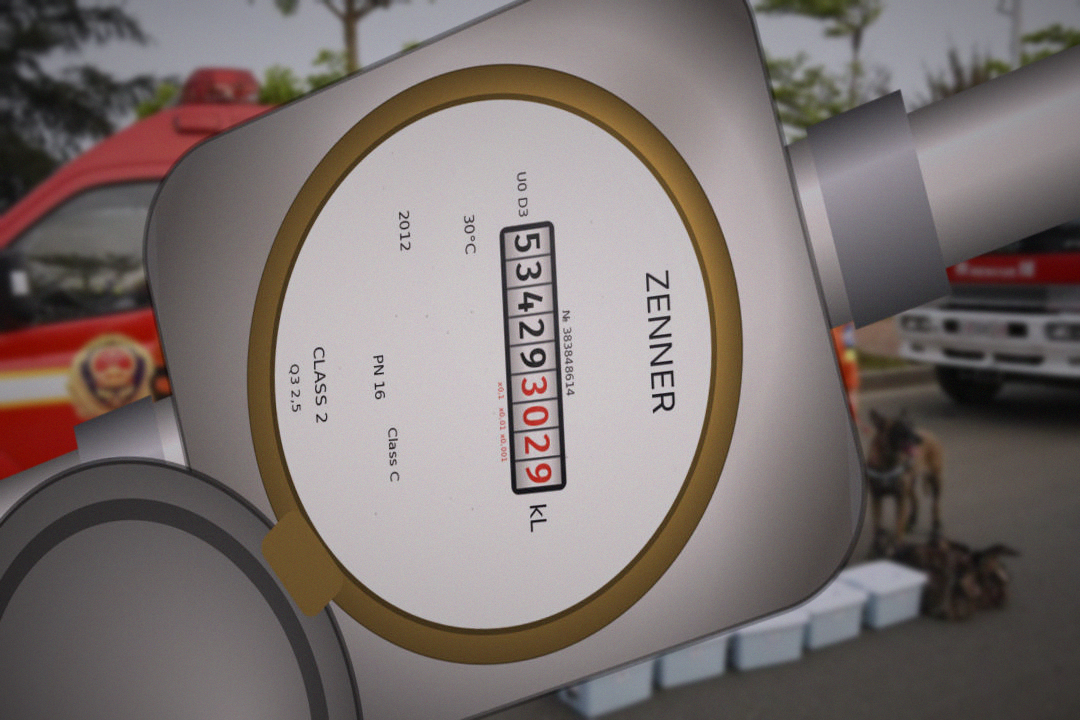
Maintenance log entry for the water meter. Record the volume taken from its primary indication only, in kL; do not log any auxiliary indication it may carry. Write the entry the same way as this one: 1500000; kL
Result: 53429.3029; kL
